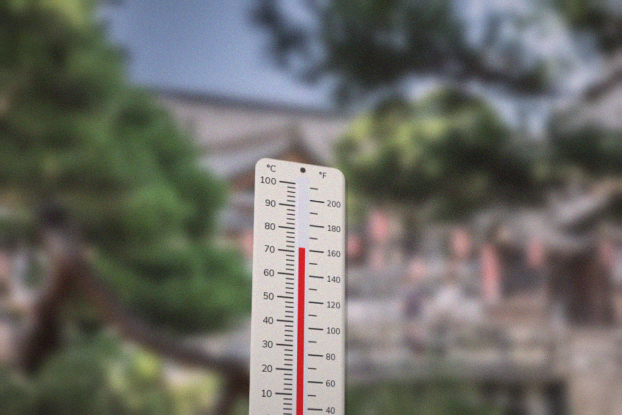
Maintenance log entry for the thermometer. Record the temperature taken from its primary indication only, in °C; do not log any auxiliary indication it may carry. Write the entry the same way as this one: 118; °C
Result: 72; °C
